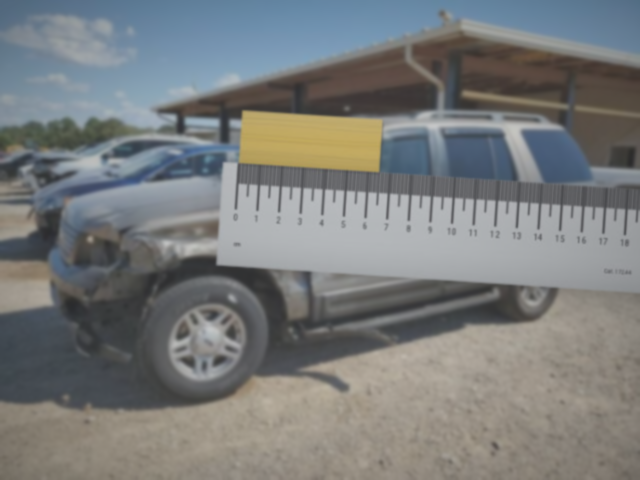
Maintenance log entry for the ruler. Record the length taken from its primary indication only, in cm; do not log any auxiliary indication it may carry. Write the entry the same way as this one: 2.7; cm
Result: 6.5; cm
